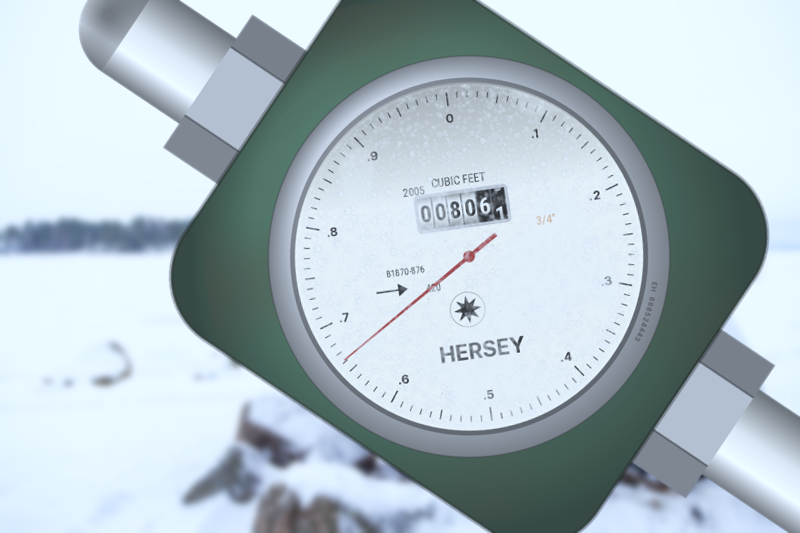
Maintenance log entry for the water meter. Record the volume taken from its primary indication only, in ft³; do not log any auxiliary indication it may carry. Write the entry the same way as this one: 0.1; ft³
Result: 8060.66; ft³
